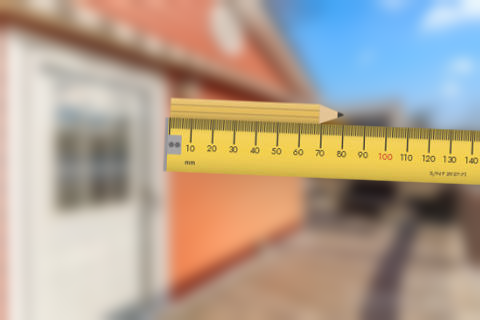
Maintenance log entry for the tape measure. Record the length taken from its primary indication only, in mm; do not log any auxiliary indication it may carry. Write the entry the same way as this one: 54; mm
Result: 80; mm
